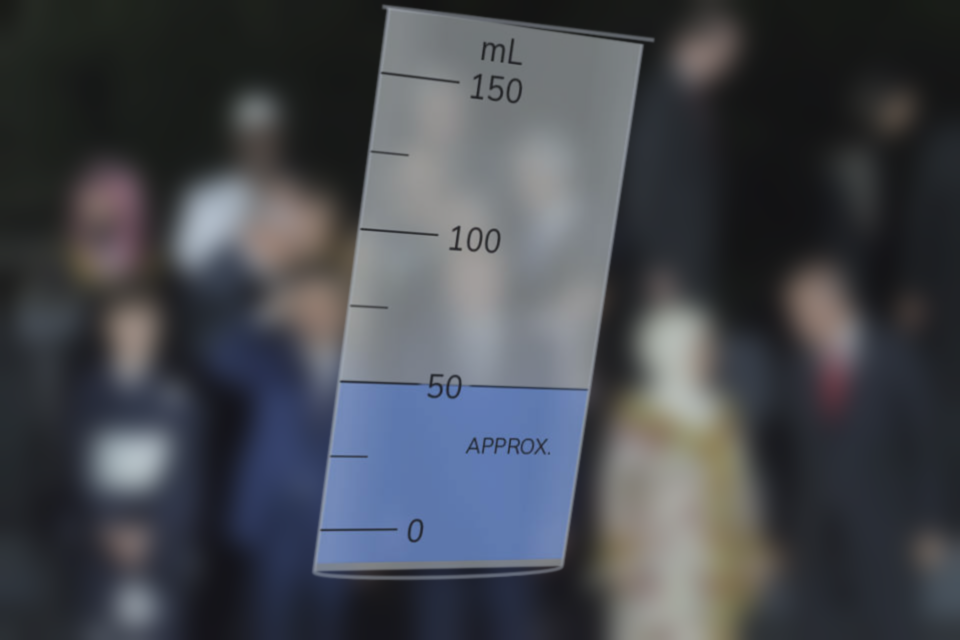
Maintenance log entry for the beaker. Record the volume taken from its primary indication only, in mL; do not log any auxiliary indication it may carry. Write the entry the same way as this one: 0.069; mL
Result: 50; mL
